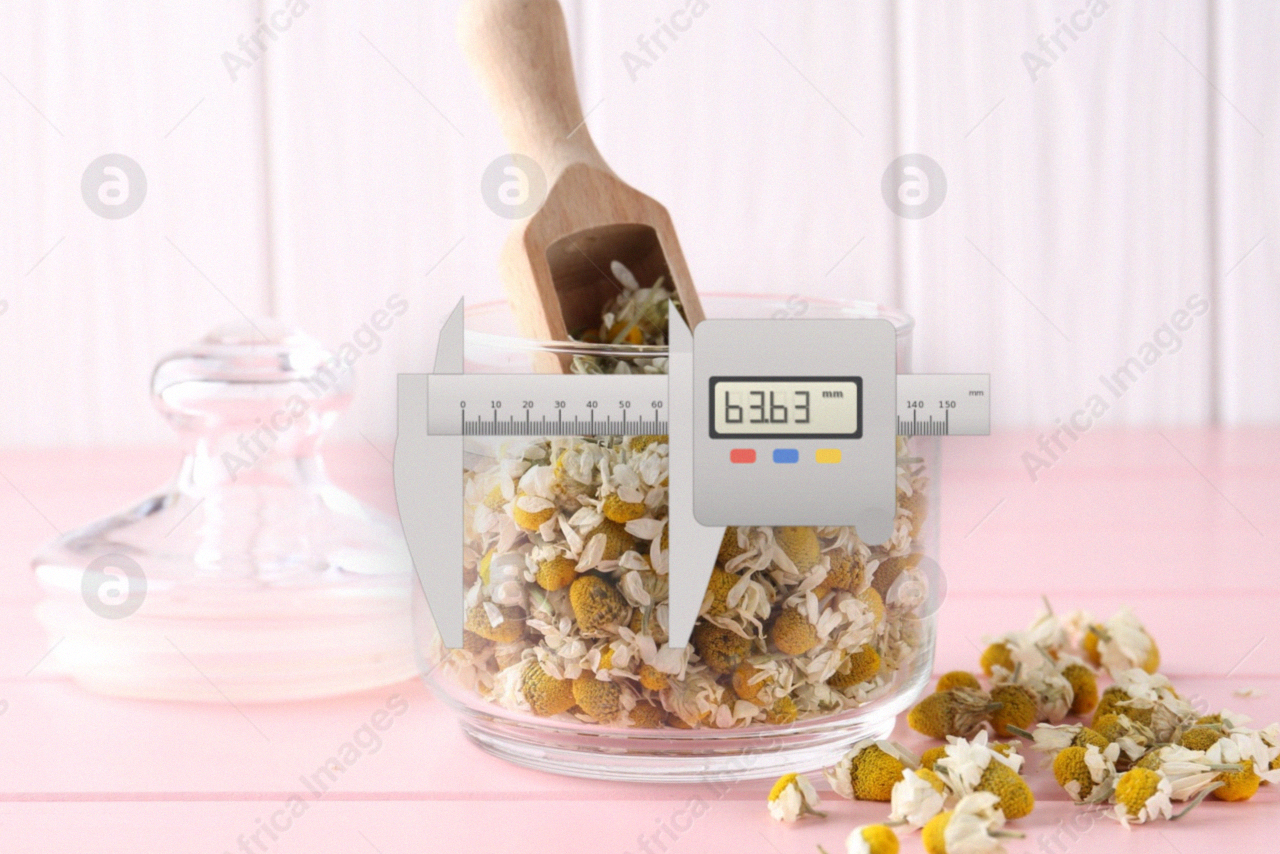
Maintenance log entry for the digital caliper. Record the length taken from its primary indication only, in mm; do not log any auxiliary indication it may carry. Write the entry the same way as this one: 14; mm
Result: 63.63; mm
